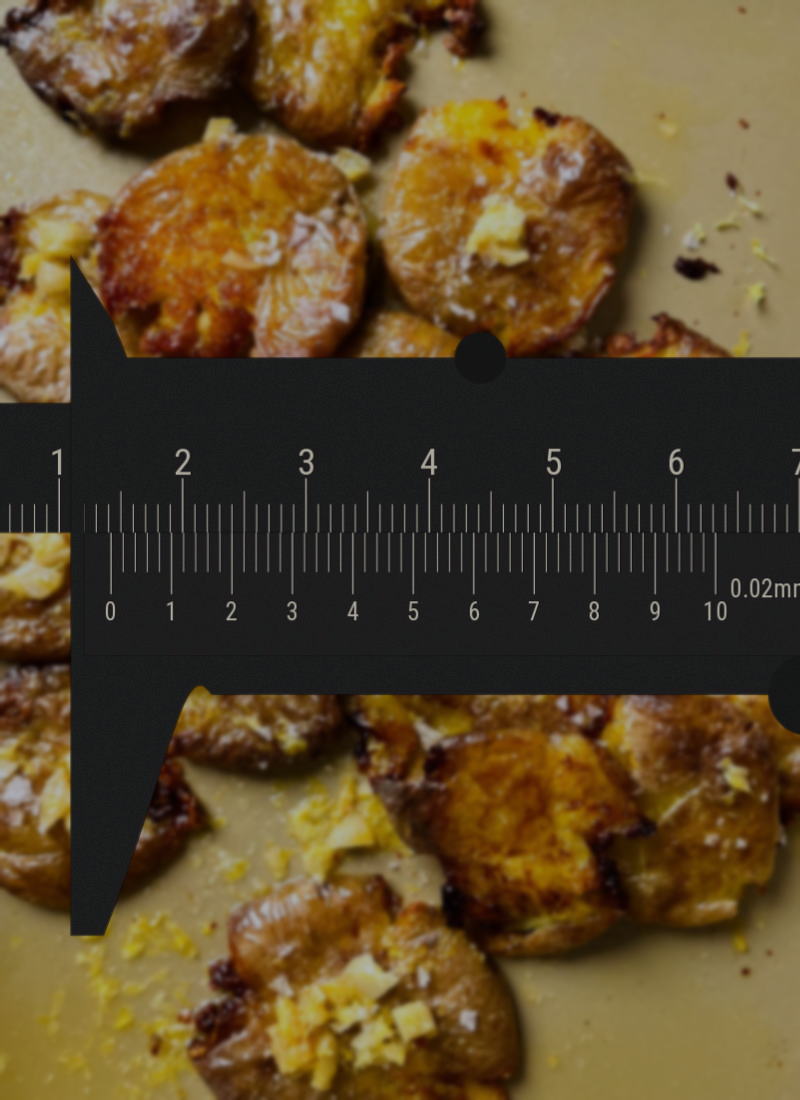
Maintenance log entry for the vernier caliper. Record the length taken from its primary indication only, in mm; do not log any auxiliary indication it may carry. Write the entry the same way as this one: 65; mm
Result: 14.2; mm
